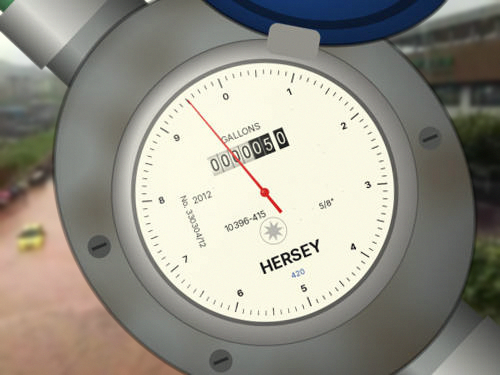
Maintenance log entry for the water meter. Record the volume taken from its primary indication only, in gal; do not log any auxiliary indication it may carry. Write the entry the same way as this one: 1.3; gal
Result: 49.5; gal
